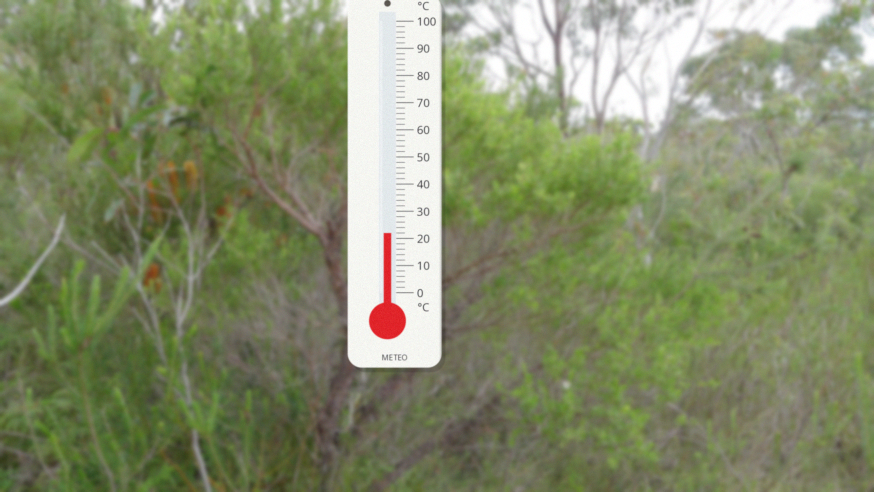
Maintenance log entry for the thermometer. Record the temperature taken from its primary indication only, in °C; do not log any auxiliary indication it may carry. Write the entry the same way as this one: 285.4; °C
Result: 22; °C
